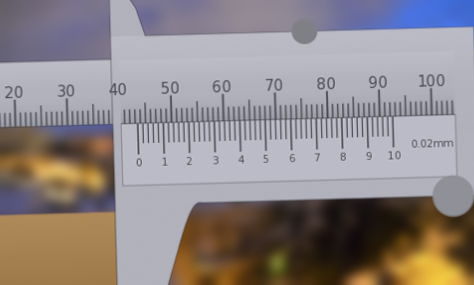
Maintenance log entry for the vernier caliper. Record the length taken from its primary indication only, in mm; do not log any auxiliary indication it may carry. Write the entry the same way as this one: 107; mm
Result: 43.5; mm
